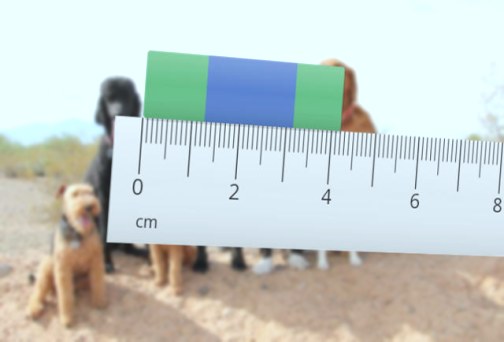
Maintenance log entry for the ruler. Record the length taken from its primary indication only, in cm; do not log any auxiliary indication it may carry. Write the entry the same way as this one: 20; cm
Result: 4.2; cm
